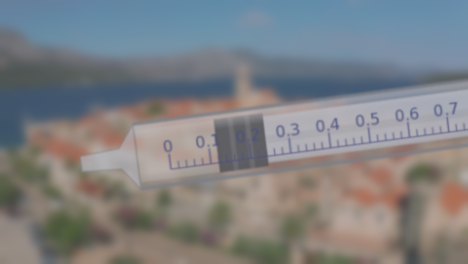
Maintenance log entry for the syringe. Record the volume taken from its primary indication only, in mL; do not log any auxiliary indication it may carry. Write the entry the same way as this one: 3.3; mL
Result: 0.12; mL
